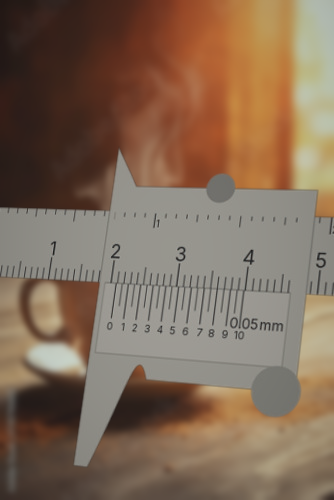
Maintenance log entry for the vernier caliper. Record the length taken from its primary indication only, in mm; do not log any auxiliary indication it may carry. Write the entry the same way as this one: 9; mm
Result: 20.8; mm
